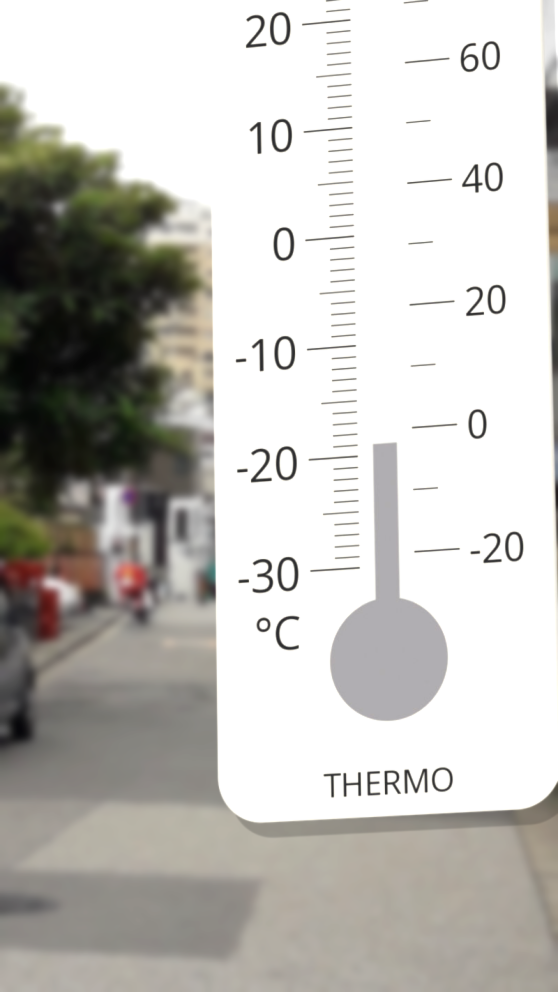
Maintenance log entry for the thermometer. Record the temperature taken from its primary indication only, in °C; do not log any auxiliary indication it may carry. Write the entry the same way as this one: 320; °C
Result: -19; °C
